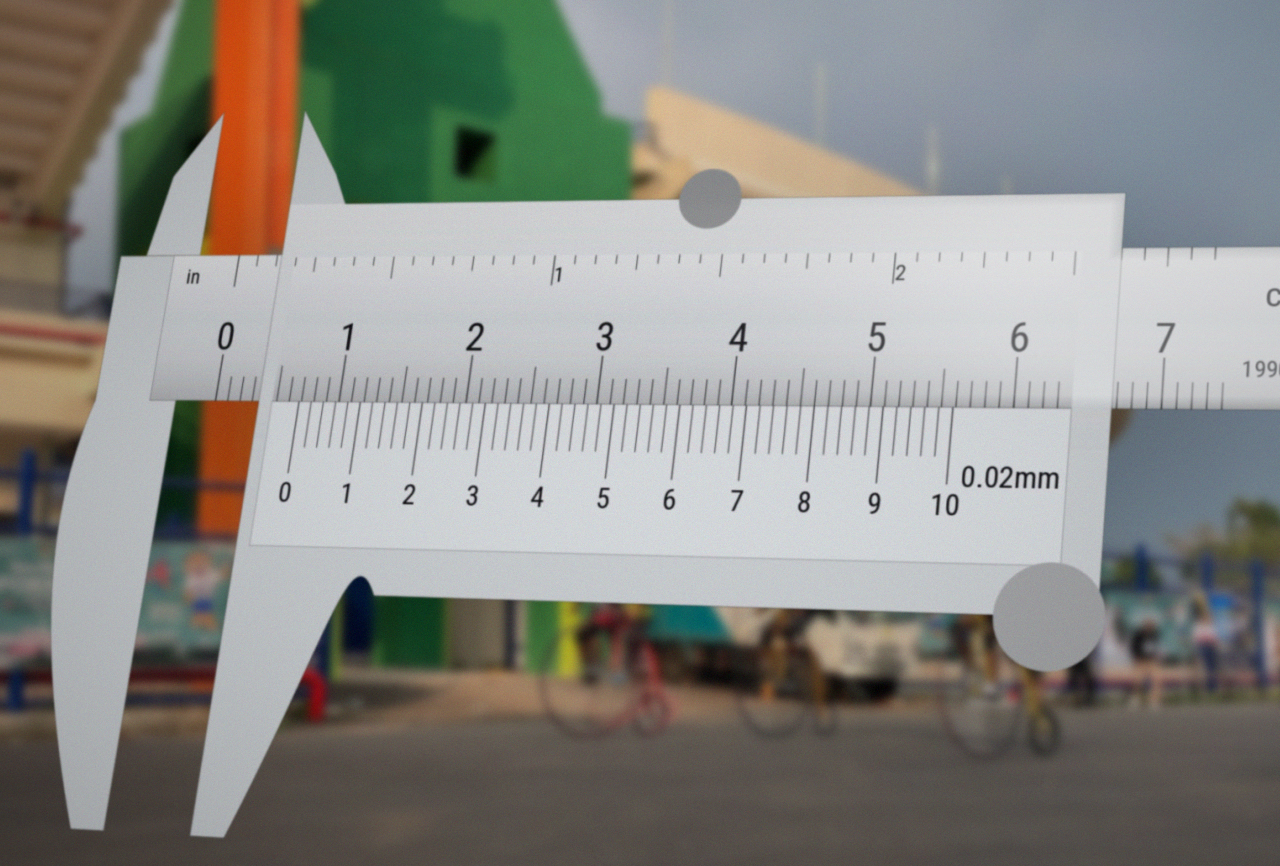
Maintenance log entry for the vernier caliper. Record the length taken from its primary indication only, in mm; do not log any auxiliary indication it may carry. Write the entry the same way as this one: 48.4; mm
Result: 6.8; mm
